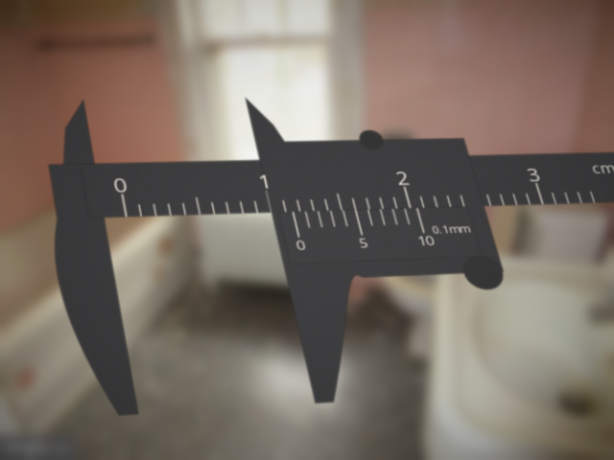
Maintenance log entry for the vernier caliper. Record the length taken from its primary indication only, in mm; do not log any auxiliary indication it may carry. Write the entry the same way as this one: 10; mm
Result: 11.5; mm
